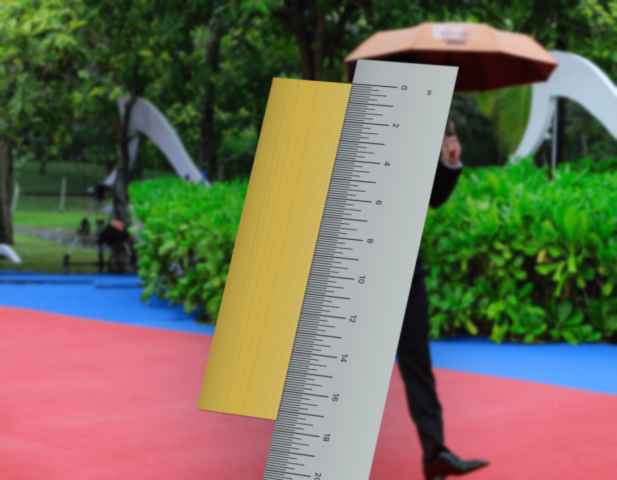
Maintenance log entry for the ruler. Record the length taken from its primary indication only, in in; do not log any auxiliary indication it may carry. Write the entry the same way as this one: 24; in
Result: 17.5; in
